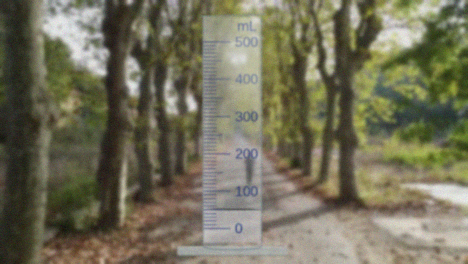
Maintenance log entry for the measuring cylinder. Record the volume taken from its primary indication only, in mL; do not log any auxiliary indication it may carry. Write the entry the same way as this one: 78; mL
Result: 50; mL
